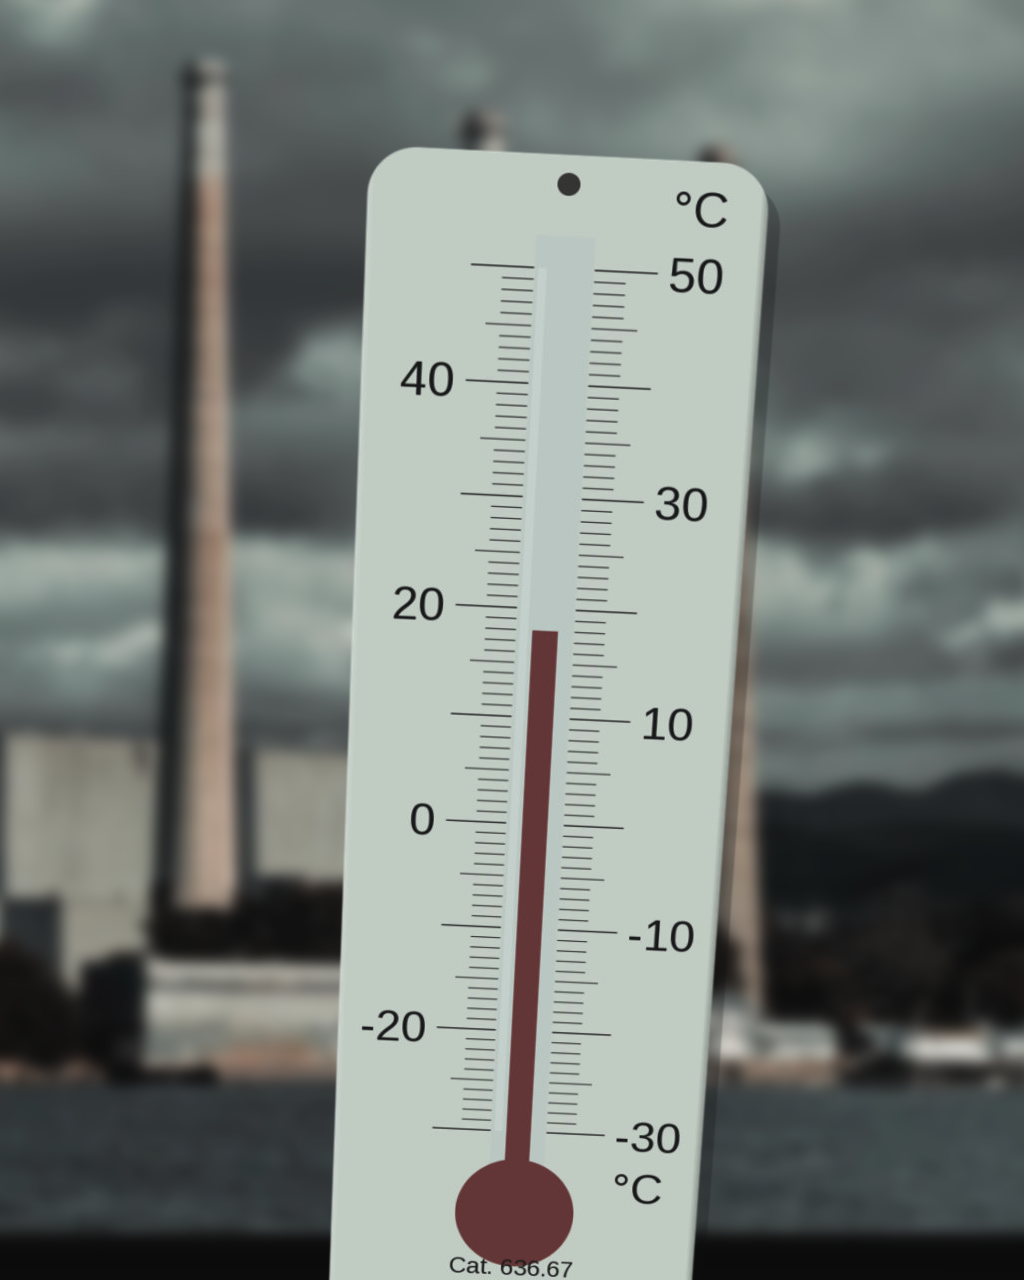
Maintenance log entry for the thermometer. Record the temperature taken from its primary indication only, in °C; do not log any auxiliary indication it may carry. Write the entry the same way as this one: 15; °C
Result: 18; °C
